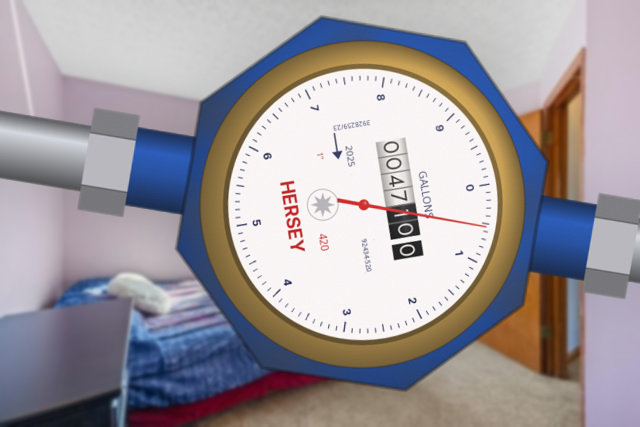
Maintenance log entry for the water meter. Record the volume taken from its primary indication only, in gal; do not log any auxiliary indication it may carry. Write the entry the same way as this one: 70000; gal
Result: 47100.5; gal
